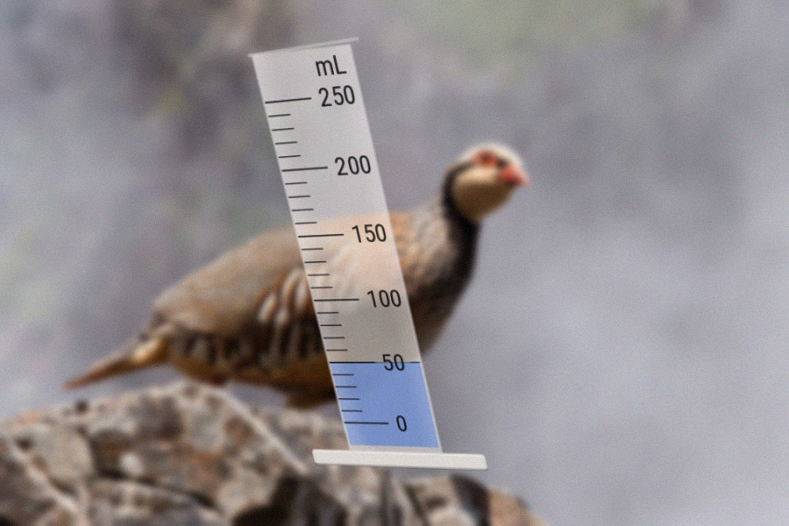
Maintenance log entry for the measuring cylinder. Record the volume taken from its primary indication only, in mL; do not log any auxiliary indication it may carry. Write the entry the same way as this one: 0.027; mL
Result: 50; mL
